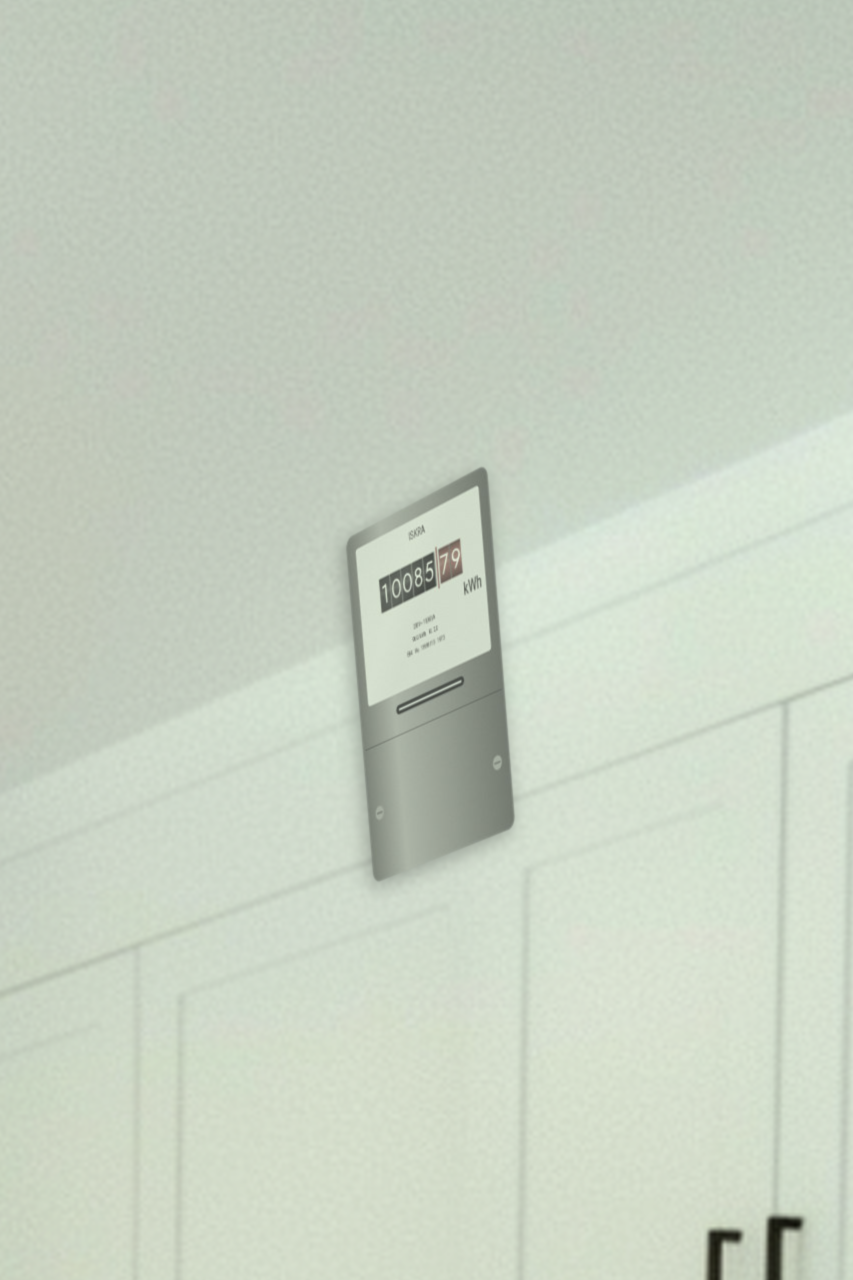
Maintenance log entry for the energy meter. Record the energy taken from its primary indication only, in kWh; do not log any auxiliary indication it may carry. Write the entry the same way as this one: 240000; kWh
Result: 10085.79; kWh
